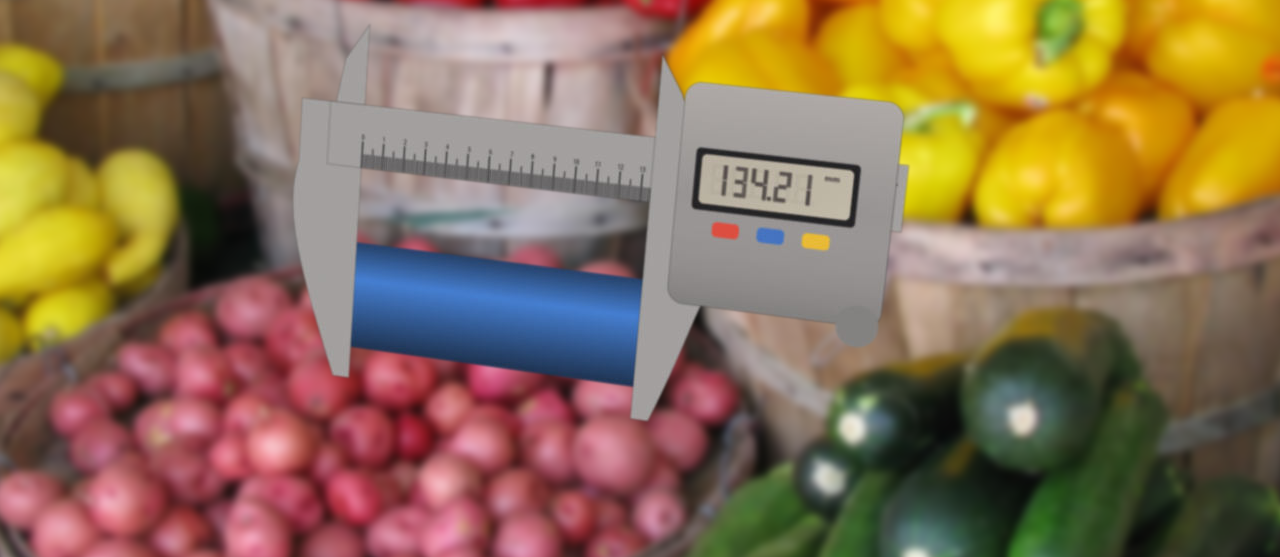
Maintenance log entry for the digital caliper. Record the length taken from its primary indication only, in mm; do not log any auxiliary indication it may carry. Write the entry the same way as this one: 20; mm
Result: 134.21; mm
